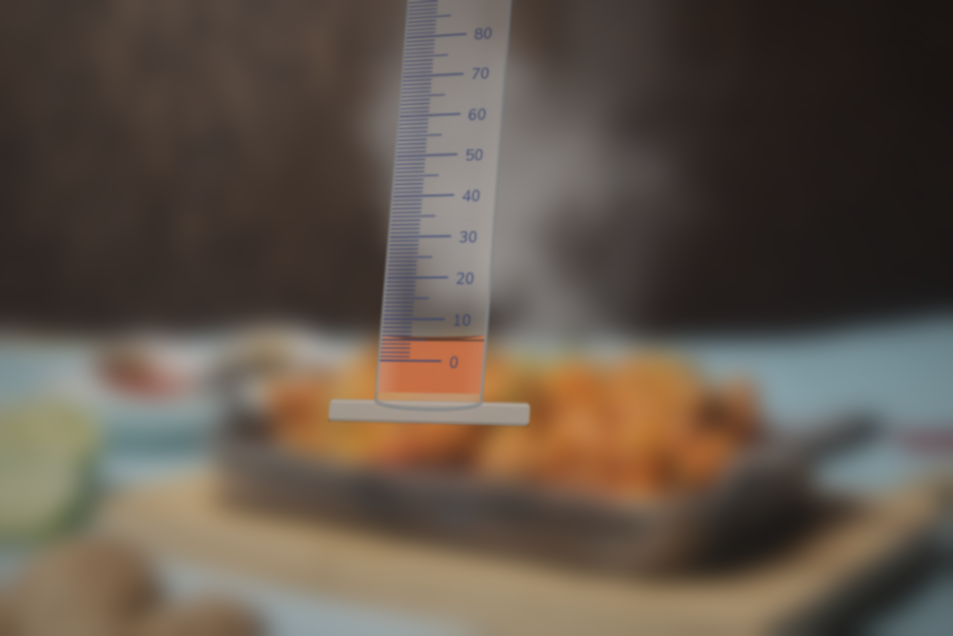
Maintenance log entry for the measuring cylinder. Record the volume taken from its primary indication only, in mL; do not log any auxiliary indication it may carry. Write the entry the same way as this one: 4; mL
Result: 5; mL
